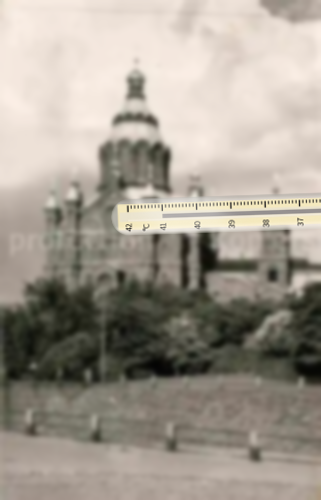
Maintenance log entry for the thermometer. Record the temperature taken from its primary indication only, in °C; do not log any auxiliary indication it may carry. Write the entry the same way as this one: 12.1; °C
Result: 41; °C
